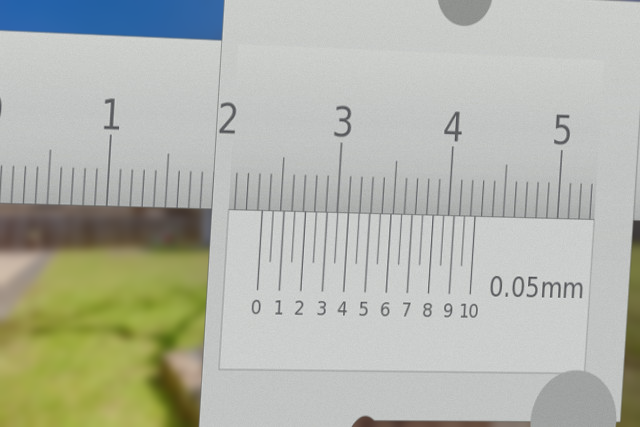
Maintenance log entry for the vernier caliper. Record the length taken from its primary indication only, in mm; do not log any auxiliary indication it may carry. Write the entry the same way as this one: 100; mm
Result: 23.4; mm
